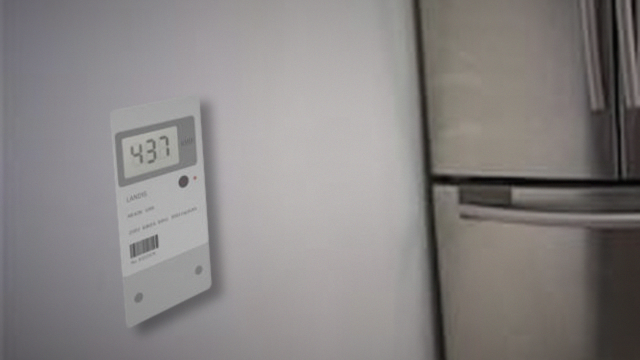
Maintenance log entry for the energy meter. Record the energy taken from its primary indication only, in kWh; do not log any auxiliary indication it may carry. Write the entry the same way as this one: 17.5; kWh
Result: 437; kWh
